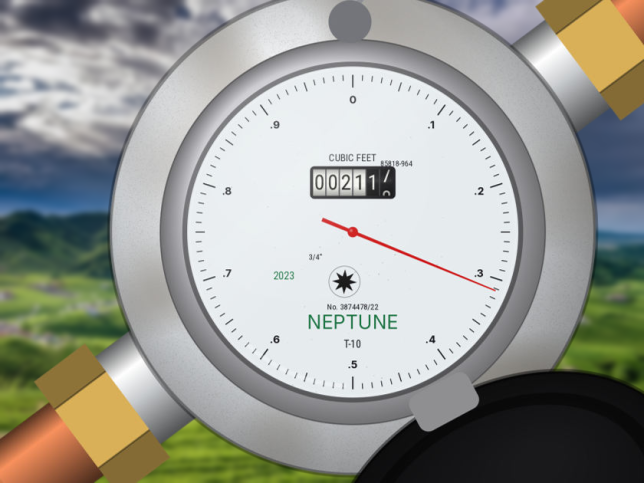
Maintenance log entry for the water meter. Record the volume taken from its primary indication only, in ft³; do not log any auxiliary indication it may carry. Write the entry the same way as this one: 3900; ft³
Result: 2117.31; ft³
